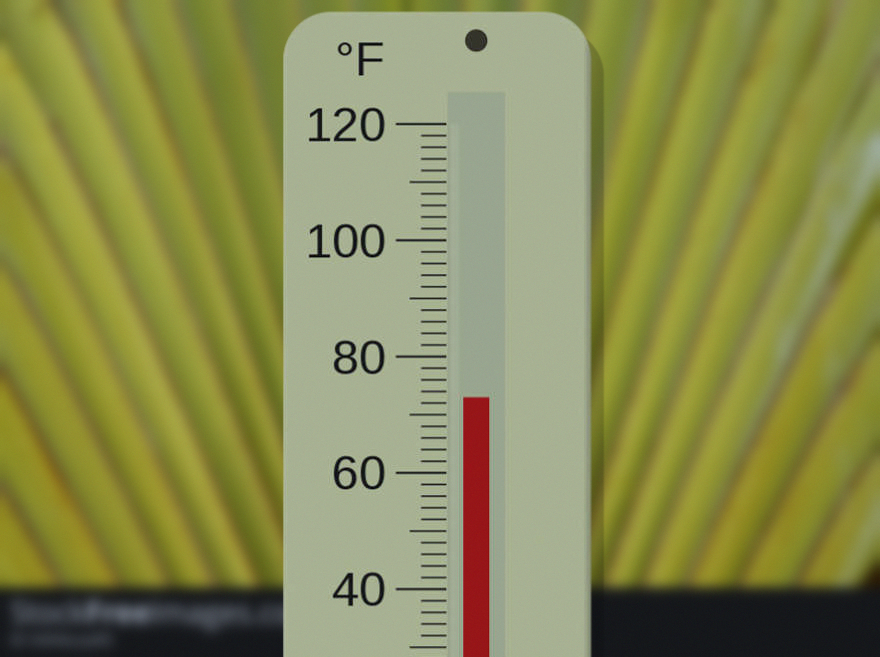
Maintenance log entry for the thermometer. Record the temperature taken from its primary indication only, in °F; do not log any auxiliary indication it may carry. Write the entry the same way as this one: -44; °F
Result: 73; °F
